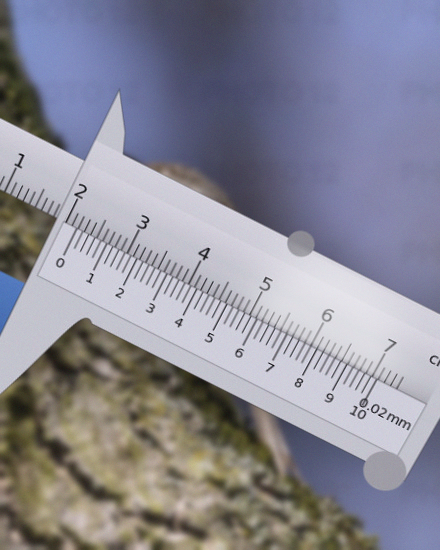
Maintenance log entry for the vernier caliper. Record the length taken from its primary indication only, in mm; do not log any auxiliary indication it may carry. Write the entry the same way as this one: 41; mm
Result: 21.8; mm
